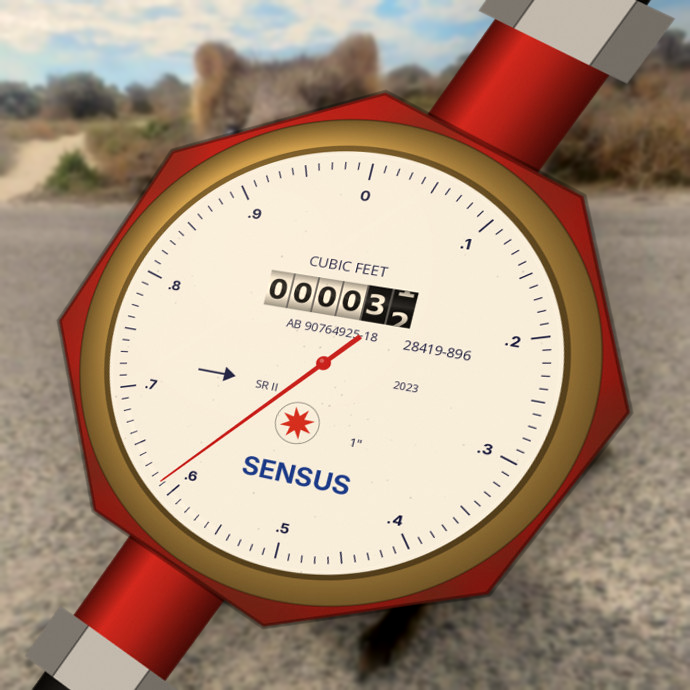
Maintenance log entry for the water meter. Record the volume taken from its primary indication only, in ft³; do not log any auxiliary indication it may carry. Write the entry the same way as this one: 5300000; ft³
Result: 31.61; ft³
